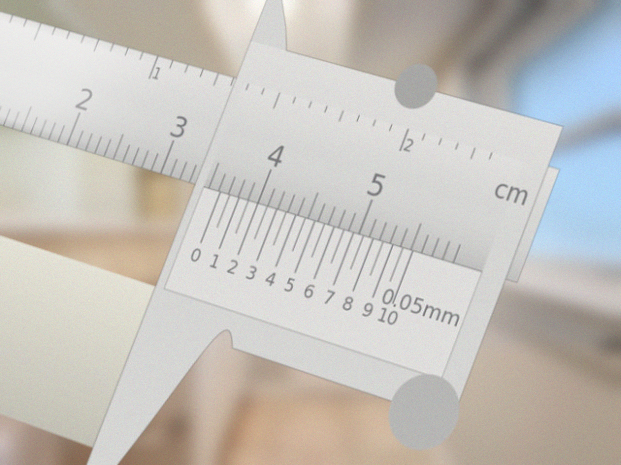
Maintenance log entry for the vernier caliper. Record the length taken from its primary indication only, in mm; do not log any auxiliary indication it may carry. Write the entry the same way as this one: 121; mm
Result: 36.2; mm
